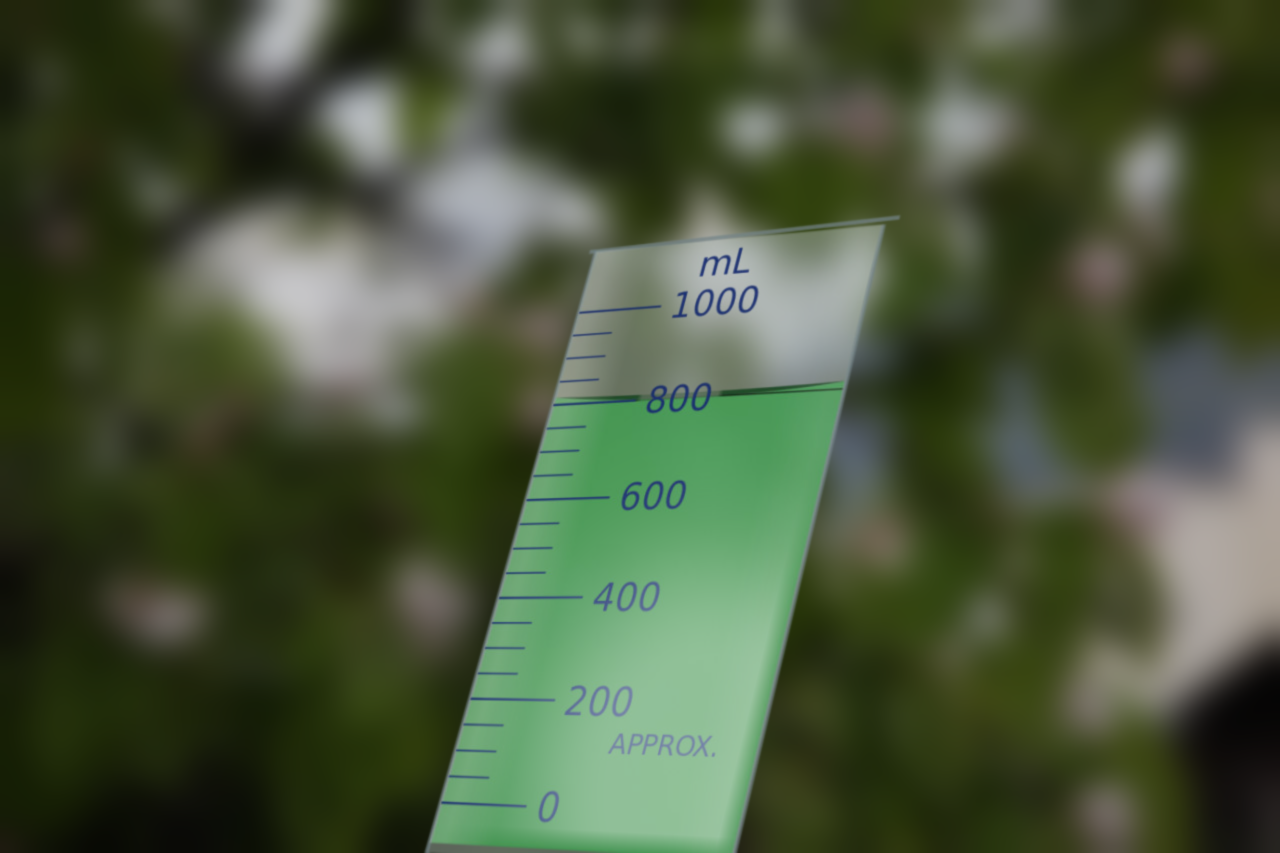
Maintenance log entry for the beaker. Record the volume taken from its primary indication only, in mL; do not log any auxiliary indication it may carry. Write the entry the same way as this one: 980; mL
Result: 800; mL
